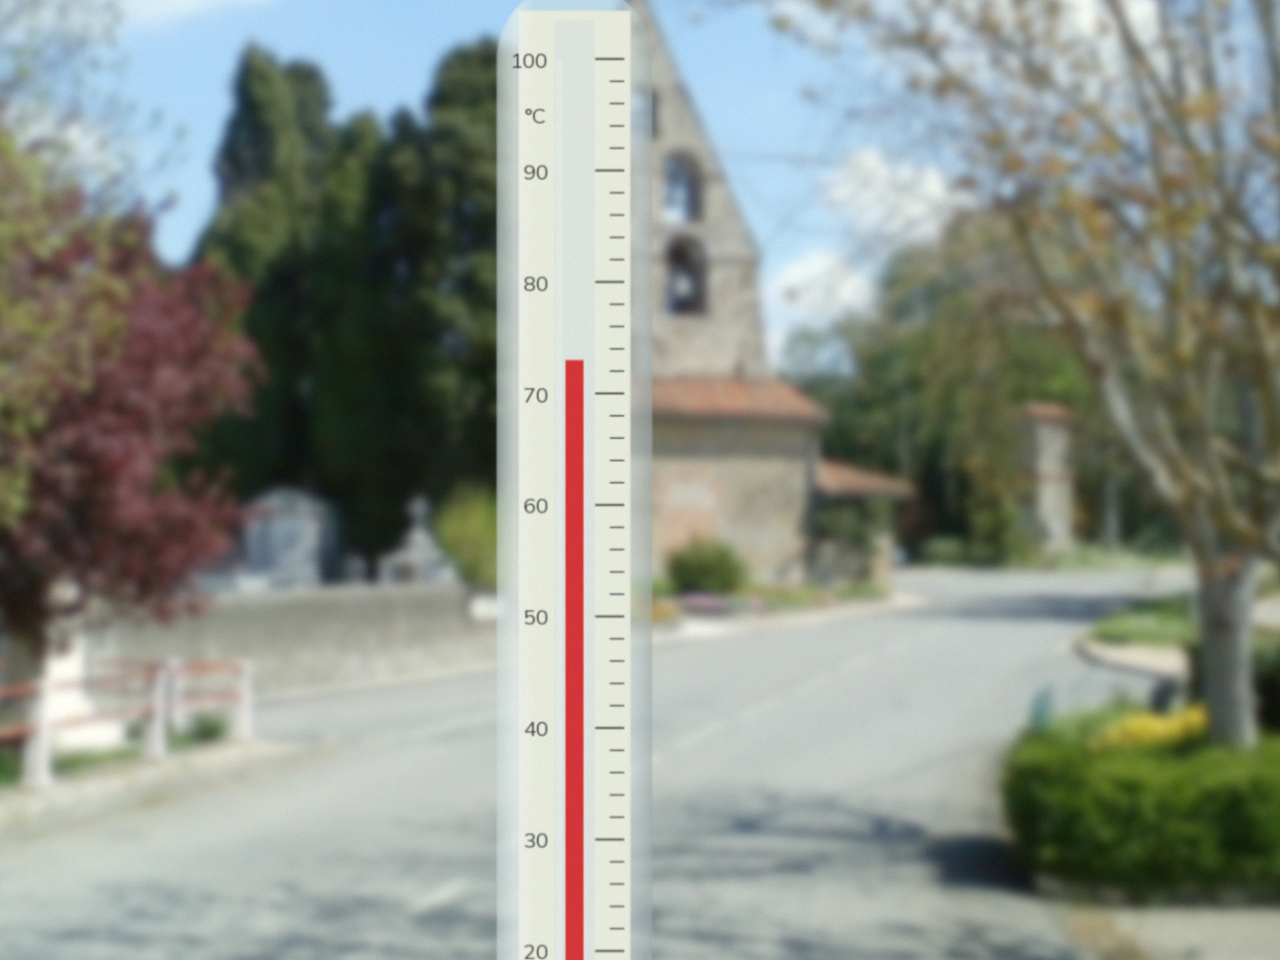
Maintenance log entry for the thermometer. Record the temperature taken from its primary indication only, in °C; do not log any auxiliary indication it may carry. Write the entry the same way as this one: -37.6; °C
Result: 73; °C
